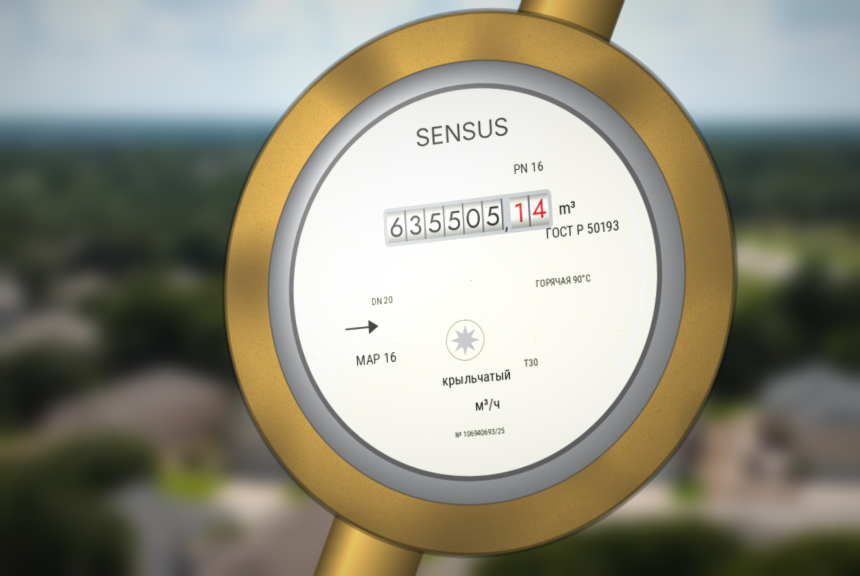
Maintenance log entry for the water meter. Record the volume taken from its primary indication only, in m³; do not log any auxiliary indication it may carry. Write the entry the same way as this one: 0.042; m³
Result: 635505.14; m³
